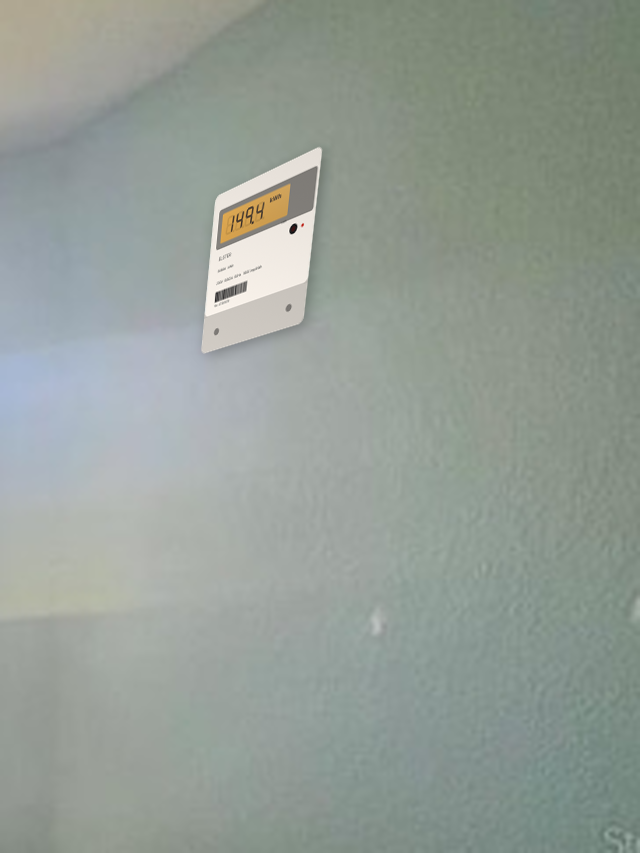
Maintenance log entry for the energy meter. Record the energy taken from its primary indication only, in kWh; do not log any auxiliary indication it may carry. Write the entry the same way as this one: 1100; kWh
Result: 149.4; kWh
